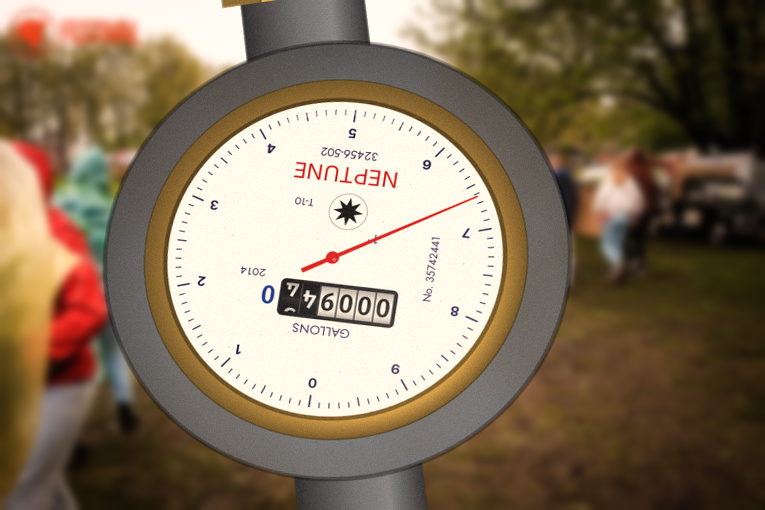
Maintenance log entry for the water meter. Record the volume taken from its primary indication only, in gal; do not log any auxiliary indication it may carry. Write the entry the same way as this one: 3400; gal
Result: 9436.6; gal
